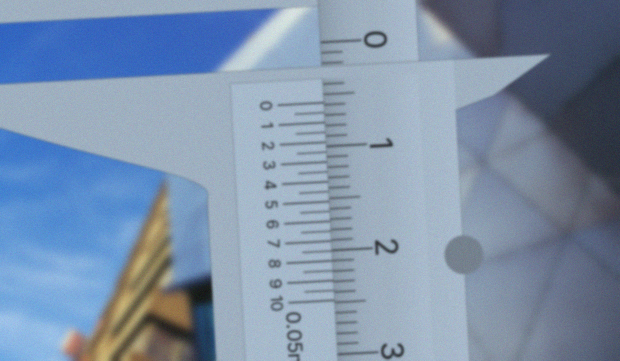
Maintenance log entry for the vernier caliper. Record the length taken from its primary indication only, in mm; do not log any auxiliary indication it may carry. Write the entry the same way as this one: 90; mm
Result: 5.8; mm
